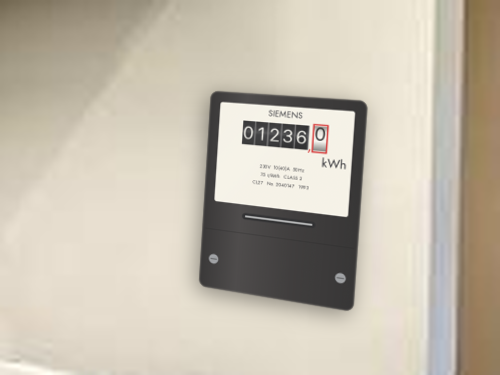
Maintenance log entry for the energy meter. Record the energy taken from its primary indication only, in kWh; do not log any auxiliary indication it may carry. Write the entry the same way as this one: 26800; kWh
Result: 1236.0; kWh
